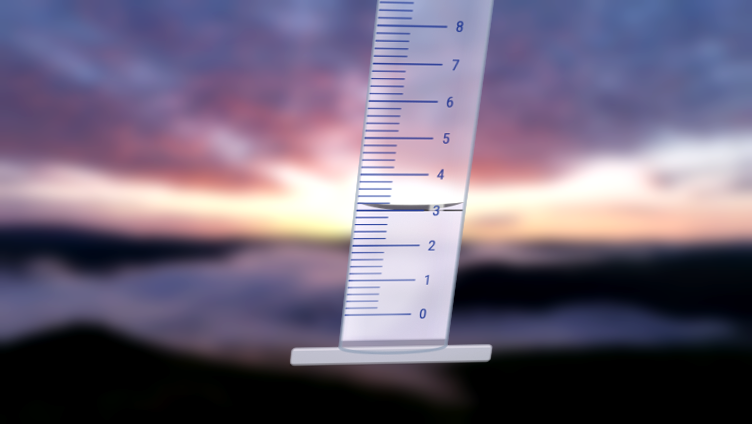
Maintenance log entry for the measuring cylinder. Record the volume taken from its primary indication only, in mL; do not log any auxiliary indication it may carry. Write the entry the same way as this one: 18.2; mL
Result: 3; mL
